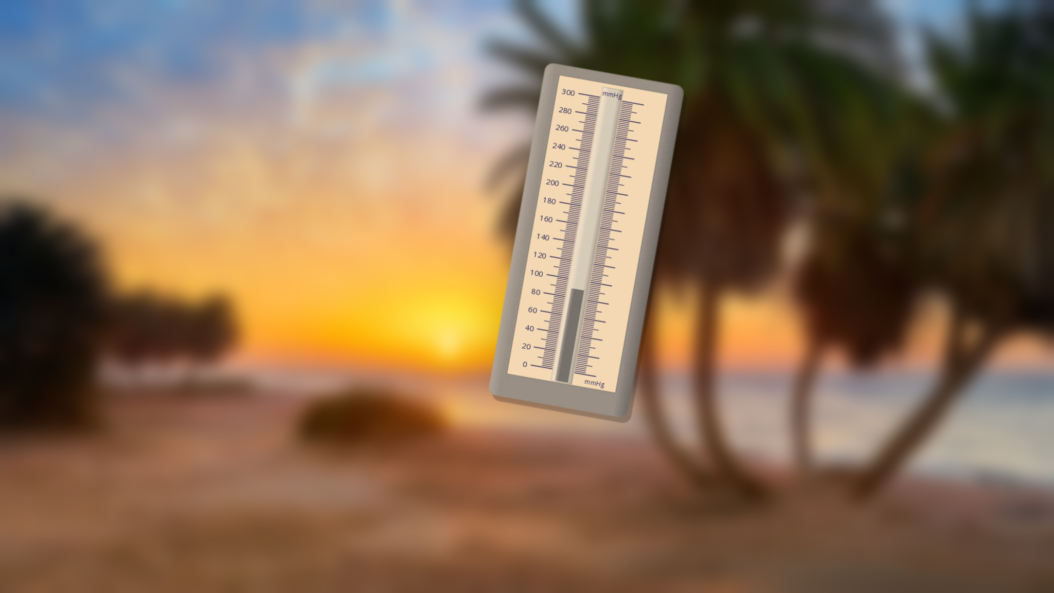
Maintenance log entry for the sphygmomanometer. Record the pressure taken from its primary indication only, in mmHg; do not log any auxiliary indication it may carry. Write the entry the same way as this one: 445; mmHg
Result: 90; mmHg
